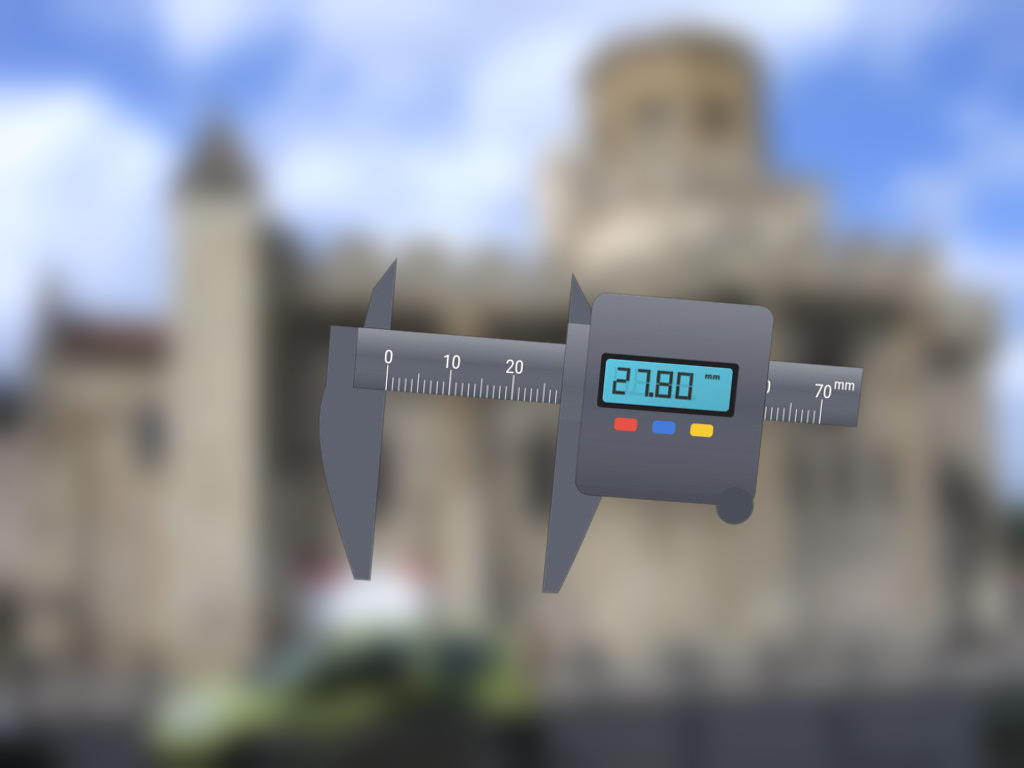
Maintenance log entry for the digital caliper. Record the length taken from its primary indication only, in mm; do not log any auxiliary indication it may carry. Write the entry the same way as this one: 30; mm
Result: 27.80; mm
